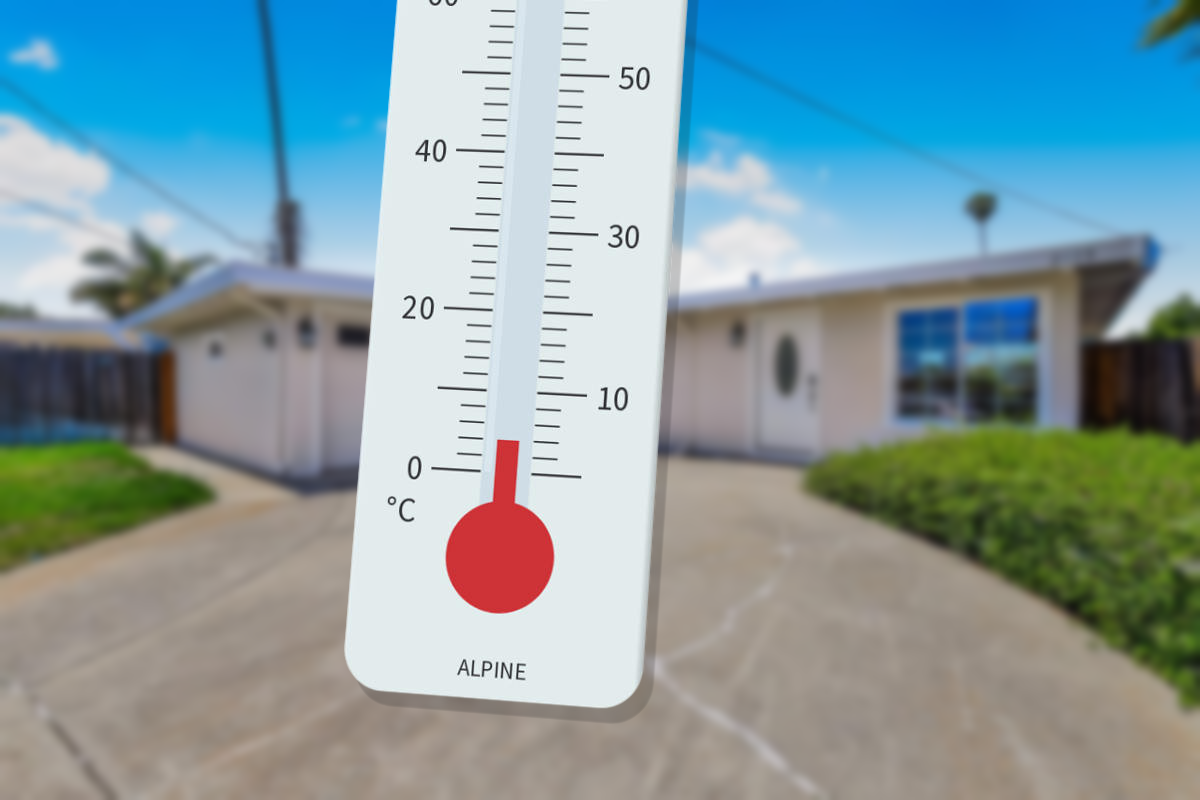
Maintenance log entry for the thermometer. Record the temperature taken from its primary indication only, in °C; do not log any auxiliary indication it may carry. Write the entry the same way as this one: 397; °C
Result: 4; °C
